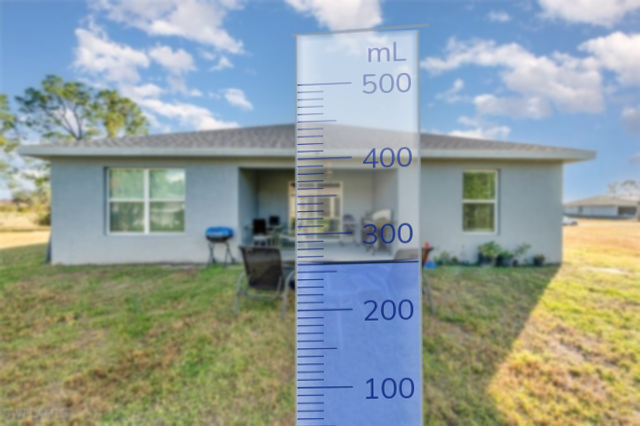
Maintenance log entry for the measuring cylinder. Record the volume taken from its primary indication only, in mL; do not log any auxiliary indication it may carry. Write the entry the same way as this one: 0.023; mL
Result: 260; mL
